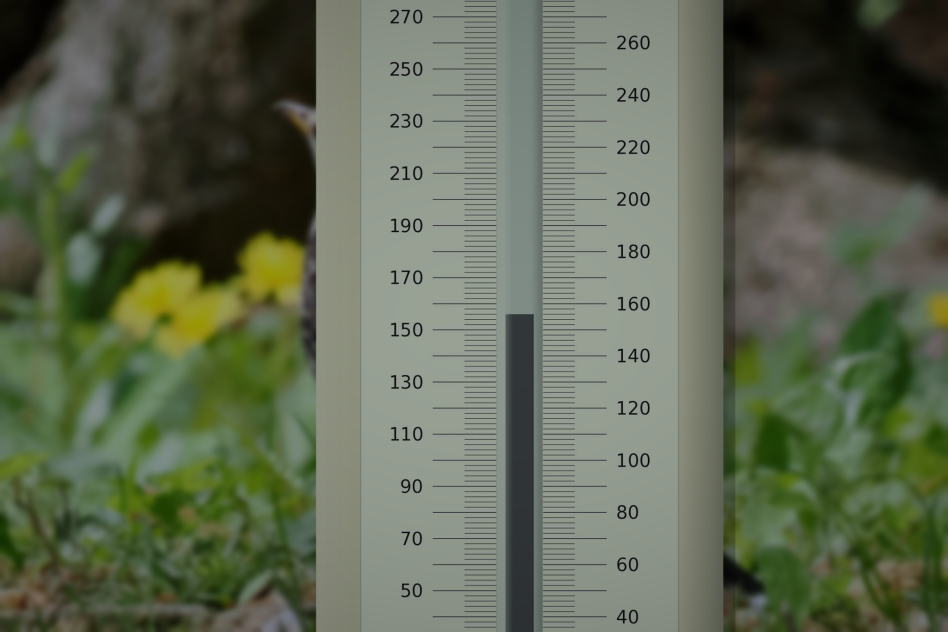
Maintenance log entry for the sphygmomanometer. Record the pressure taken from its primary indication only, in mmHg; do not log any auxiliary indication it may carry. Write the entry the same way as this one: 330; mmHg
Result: 156; mmHg
